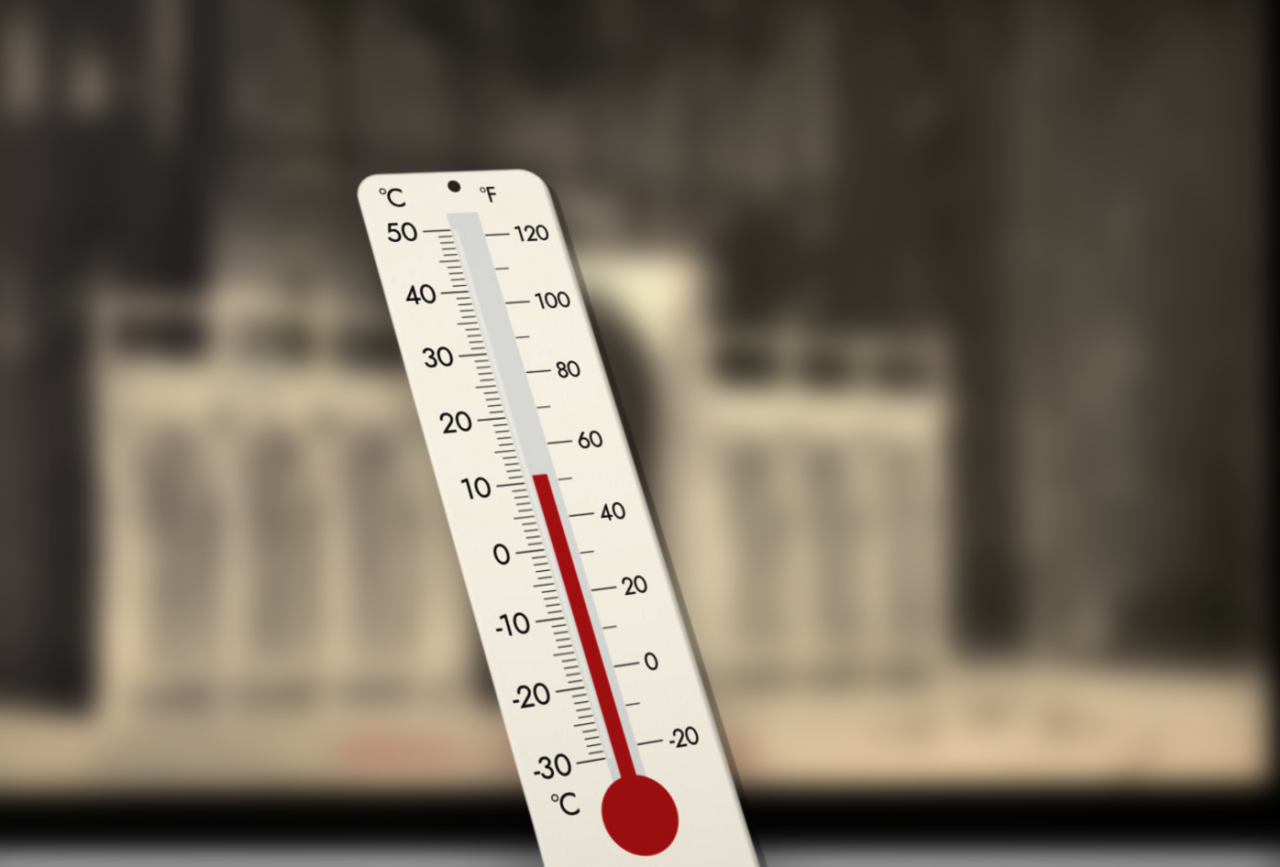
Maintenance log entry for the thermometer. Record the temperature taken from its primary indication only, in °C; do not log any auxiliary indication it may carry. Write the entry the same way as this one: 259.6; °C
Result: 11; °C
